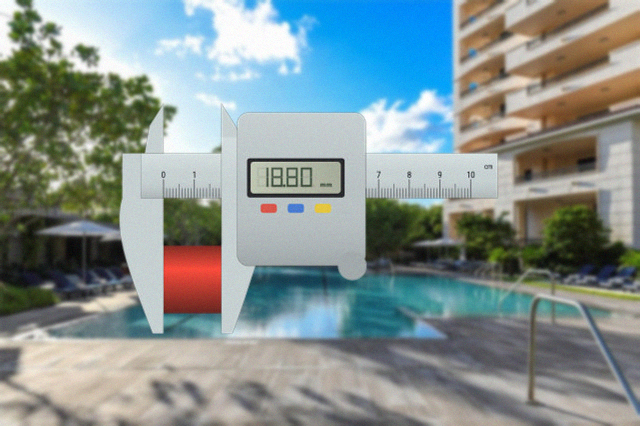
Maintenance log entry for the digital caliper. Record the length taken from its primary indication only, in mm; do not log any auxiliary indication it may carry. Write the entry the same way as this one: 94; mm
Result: 18.80; mm
